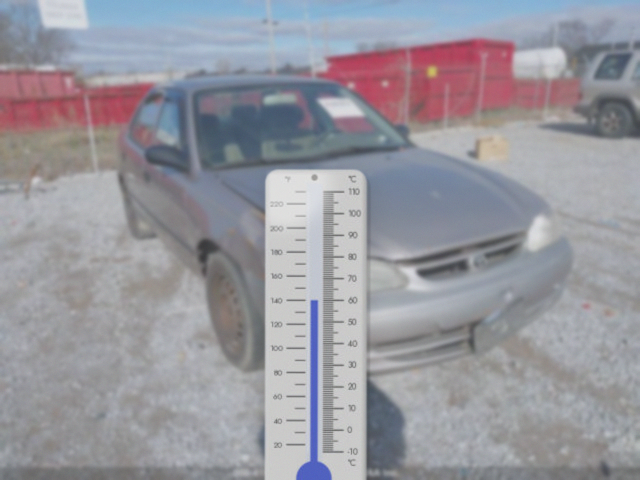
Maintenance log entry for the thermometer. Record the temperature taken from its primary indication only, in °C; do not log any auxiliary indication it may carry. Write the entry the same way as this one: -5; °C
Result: 60; °C
